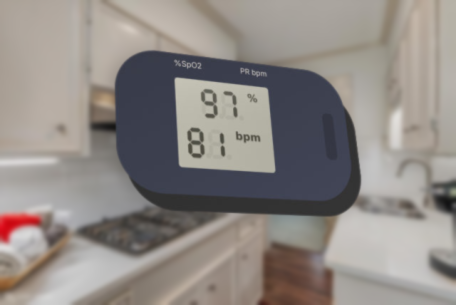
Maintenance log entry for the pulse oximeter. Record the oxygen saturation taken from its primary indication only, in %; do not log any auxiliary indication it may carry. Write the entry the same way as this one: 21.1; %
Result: 97; %
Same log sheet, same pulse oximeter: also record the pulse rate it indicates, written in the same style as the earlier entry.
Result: 81; bpm
